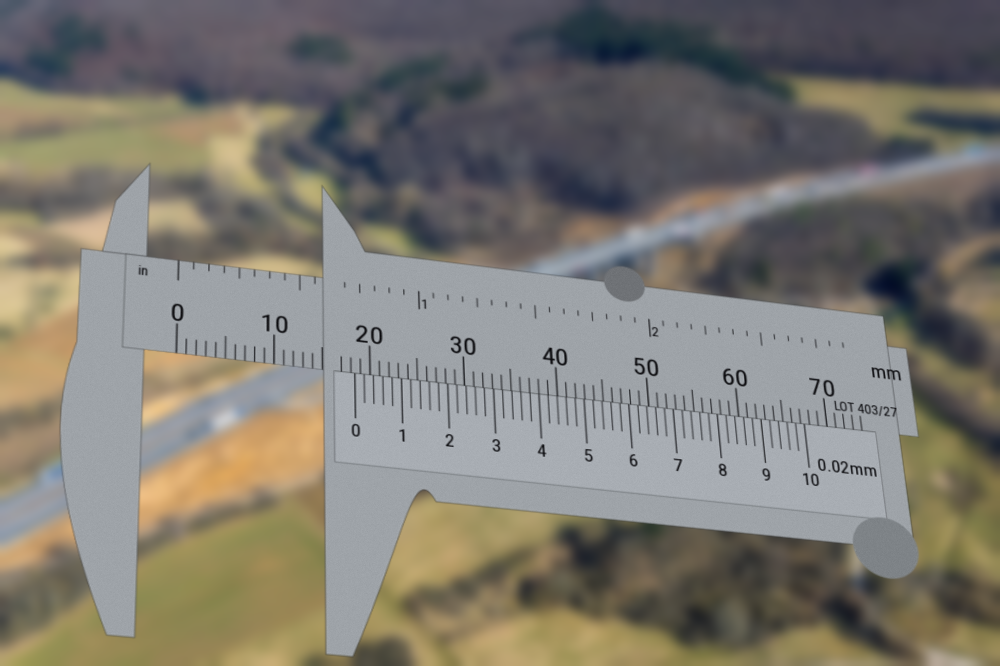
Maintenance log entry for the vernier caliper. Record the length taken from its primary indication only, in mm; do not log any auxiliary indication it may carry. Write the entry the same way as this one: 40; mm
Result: 18.4; mm
